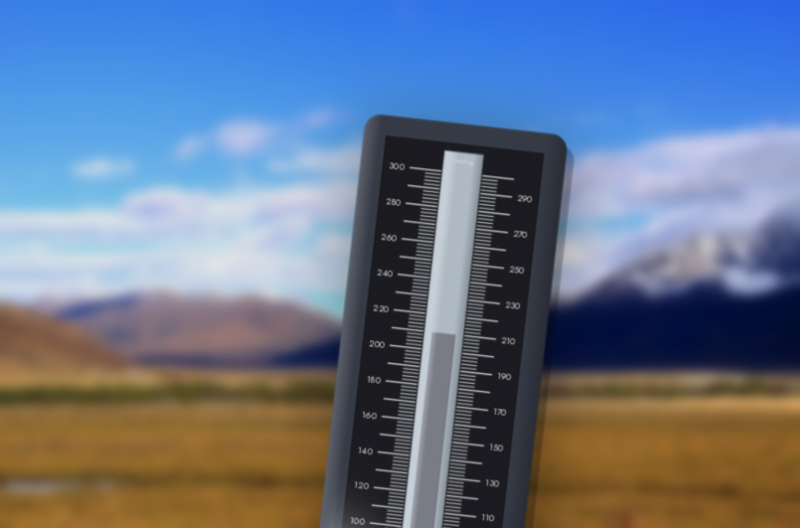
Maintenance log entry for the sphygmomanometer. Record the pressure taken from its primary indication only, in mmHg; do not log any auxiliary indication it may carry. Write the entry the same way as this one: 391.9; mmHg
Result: 210; mmHg
